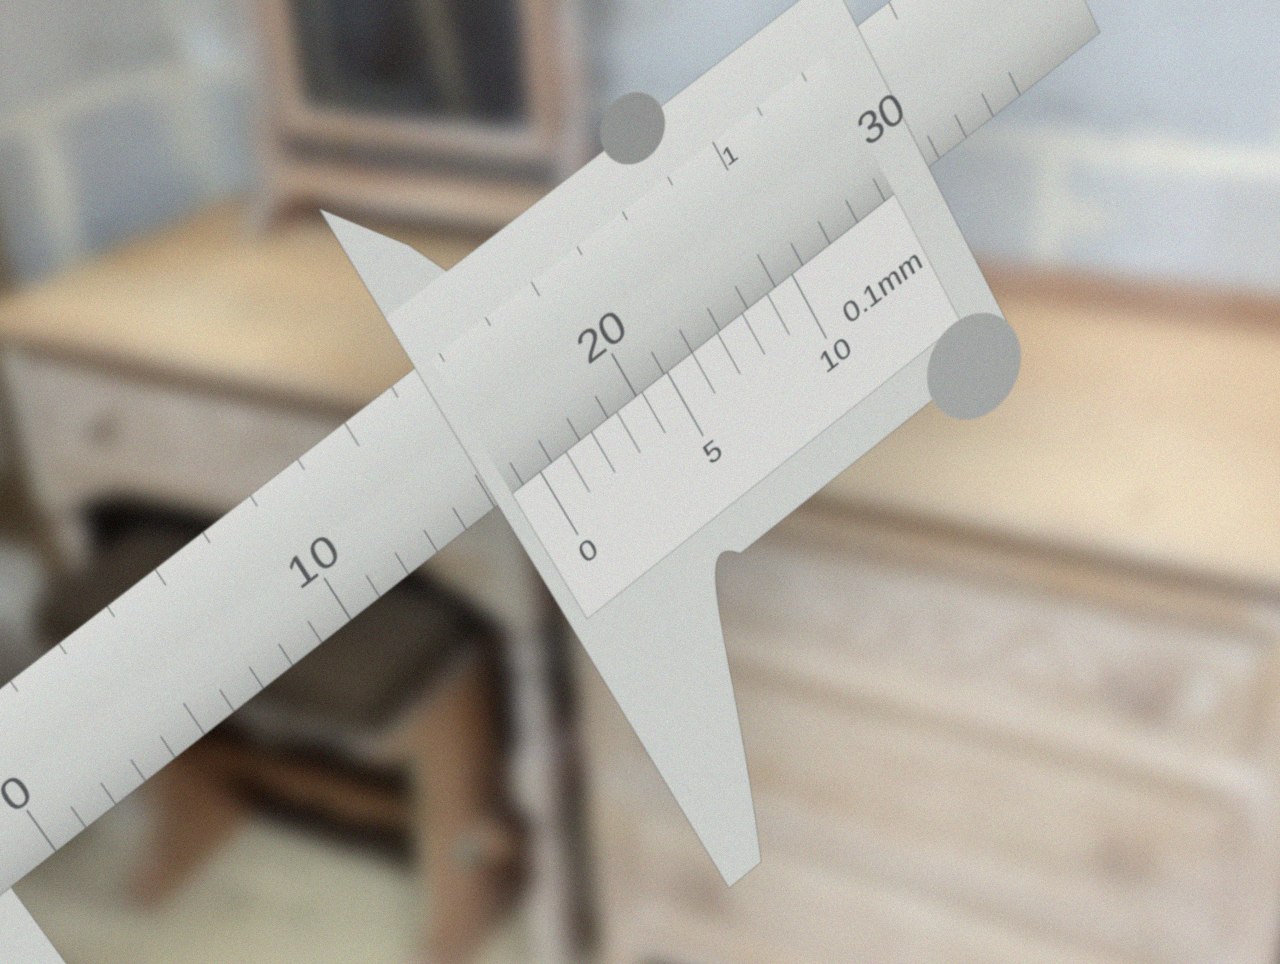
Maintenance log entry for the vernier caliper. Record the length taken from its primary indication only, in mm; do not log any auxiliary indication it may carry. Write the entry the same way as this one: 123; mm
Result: 16.6; mm
